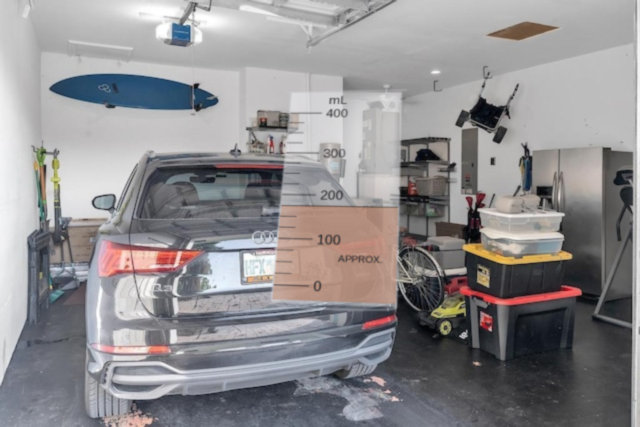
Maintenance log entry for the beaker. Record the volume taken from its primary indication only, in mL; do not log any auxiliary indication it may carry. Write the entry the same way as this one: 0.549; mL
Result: 175; mL
